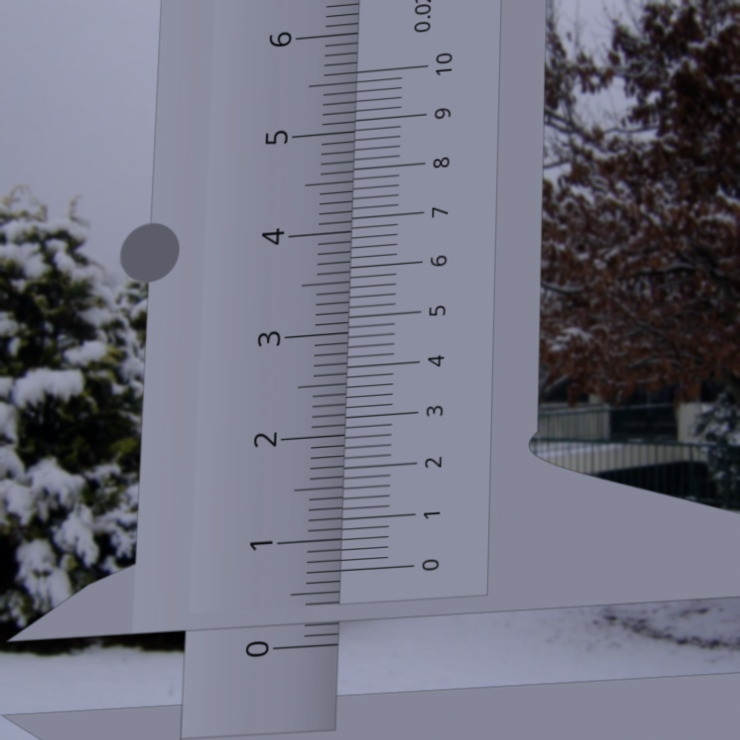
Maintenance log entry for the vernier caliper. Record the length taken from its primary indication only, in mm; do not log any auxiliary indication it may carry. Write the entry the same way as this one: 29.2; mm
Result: 7.0; mm
